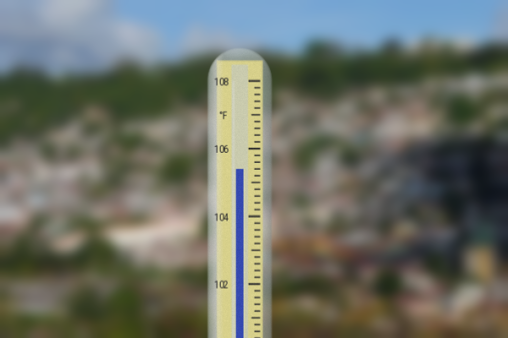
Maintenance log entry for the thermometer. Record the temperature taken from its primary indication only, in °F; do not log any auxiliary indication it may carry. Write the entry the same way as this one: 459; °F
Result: 105.4; °F
